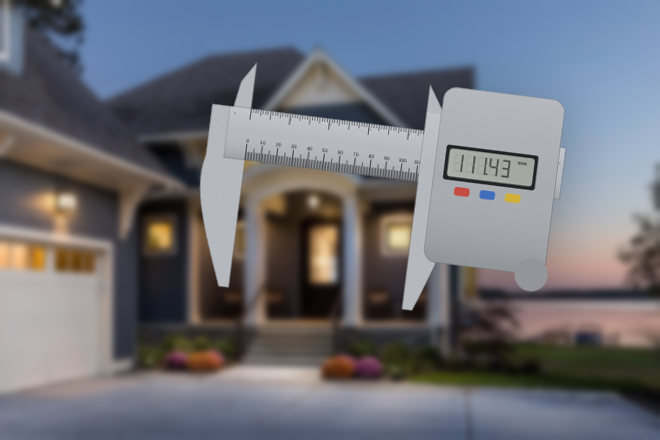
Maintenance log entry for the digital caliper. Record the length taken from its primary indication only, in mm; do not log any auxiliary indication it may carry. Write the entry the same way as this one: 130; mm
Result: 111.43; mm
